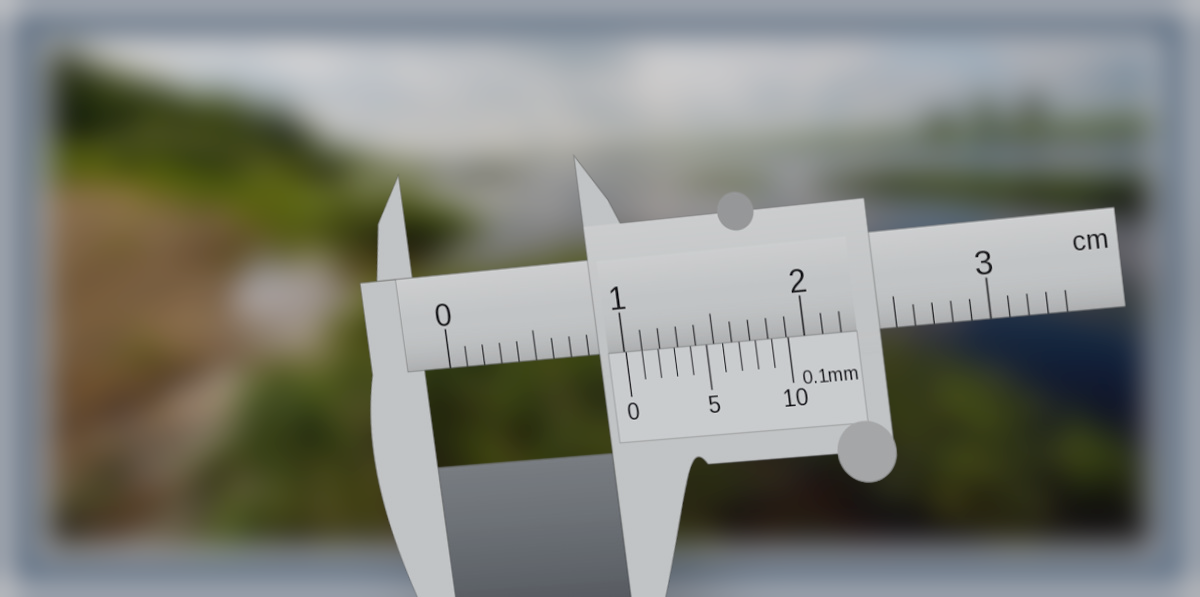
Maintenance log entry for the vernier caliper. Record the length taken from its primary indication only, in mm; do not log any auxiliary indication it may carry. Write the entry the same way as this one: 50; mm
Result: 10.1; mm
